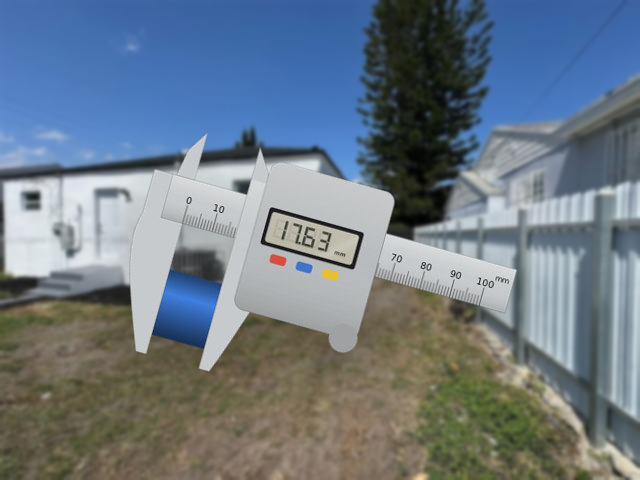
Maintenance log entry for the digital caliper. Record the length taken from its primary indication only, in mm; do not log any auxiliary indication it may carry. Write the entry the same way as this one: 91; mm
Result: 17.63; mm
